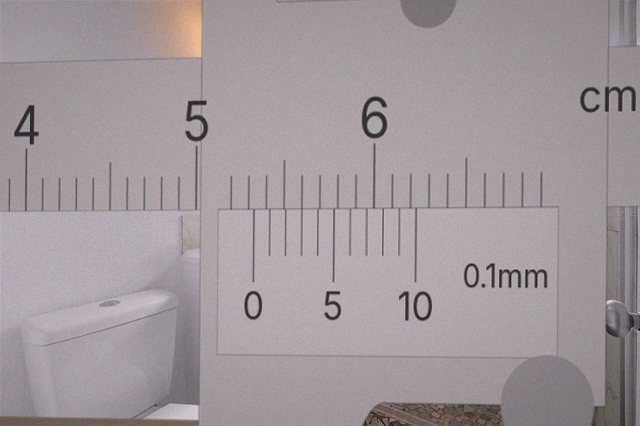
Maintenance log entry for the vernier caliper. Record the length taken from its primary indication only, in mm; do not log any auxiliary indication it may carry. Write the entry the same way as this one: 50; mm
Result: 53.3; mm
